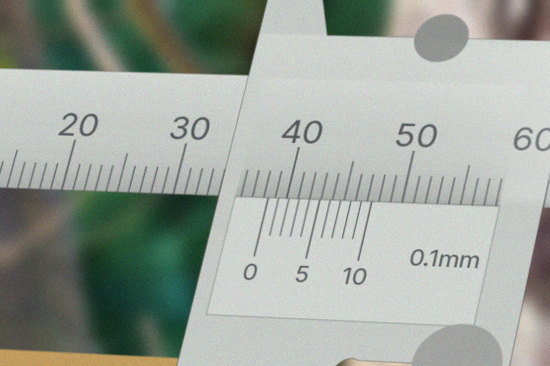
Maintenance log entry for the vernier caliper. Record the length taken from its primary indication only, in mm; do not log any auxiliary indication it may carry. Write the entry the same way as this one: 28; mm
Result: 38.4; mm
